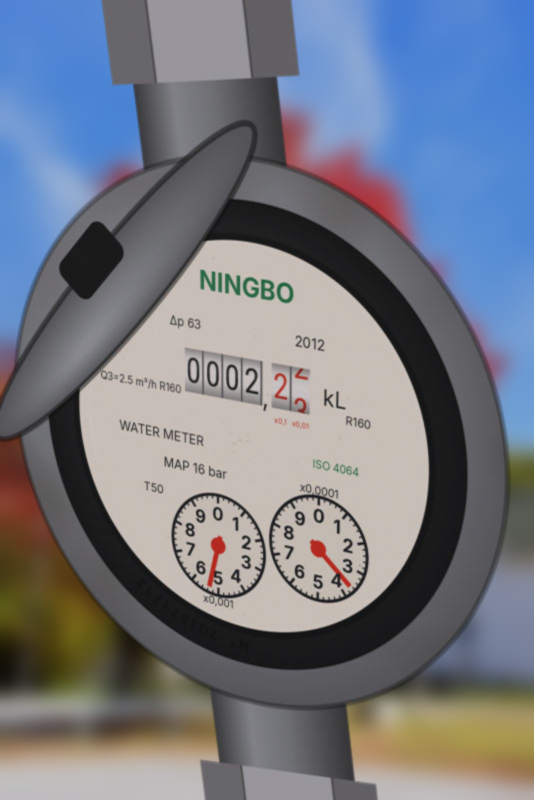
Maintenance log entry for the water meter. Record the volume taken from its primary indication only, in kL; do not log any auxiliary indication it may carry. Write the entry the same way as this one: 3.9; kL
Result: 2.2253; kL
